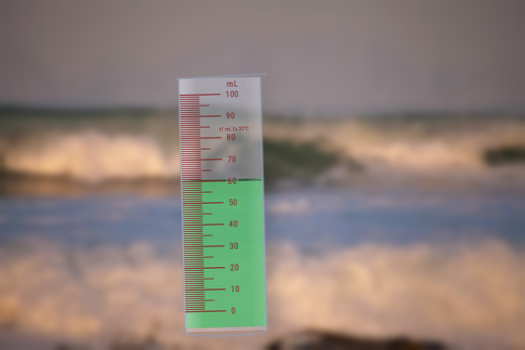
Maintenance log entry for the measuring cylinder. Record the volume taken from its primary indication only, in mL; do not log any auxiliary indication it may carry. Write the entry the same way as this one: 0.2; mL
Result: 60; mL
